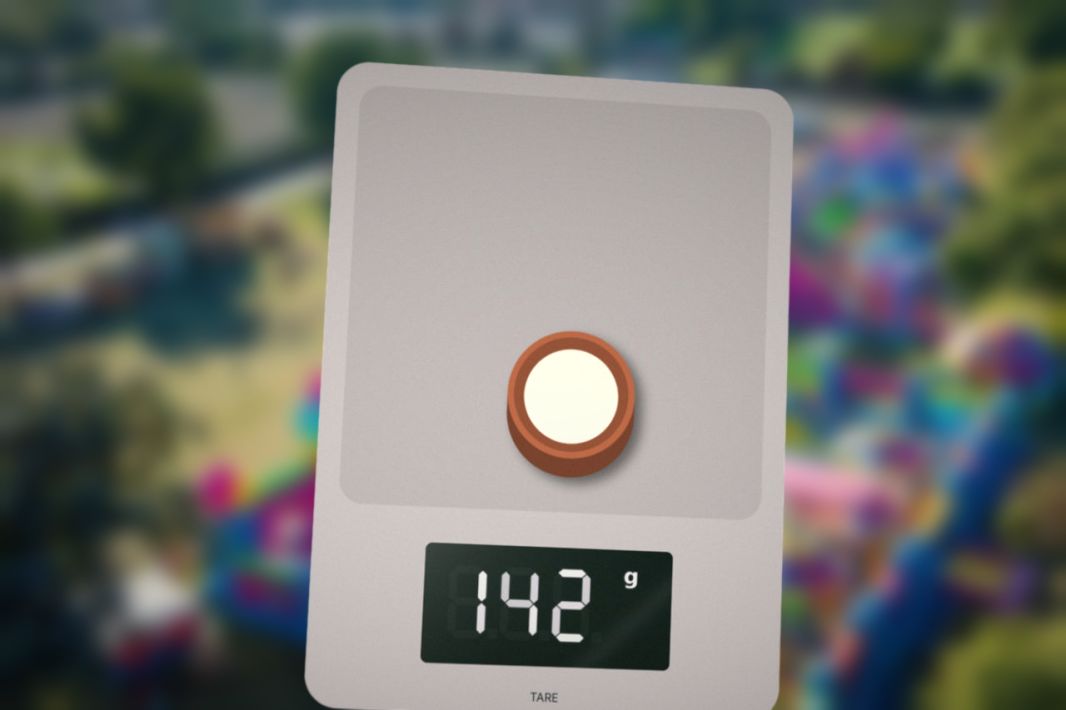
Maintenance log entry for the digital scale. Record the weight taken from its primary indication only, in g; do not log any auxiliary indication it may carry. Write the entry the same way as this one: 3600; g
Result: 142; g
